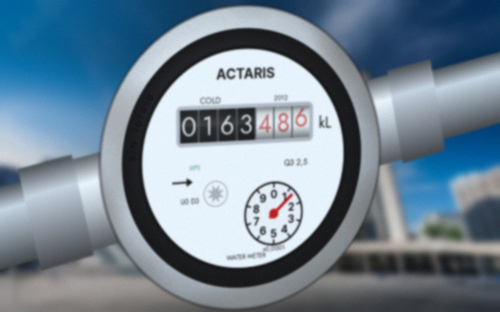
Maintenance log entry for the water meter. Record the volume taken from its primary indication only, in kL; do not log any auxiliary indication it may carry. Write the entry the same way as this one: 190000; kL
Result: 163.4861; kL
